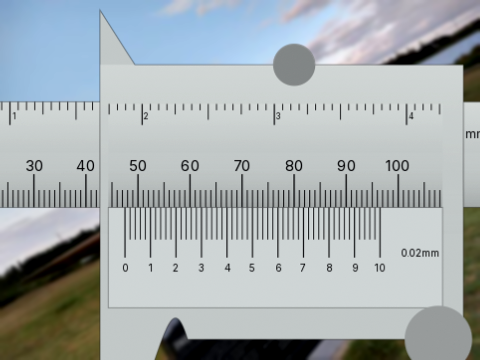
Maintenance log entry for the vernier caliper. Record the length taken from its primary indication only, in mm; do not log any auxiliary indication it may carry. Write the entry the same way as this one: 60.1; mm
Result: 47.5; mm
